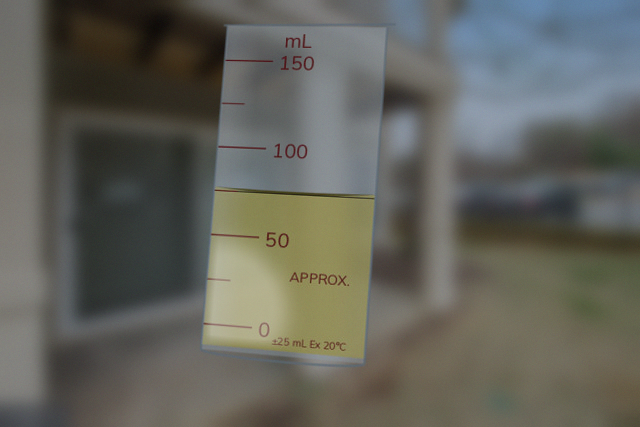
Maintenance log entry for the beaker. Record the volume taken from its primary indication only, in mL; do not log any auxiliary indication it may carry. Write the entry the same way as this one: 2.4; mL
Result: 75; mL
